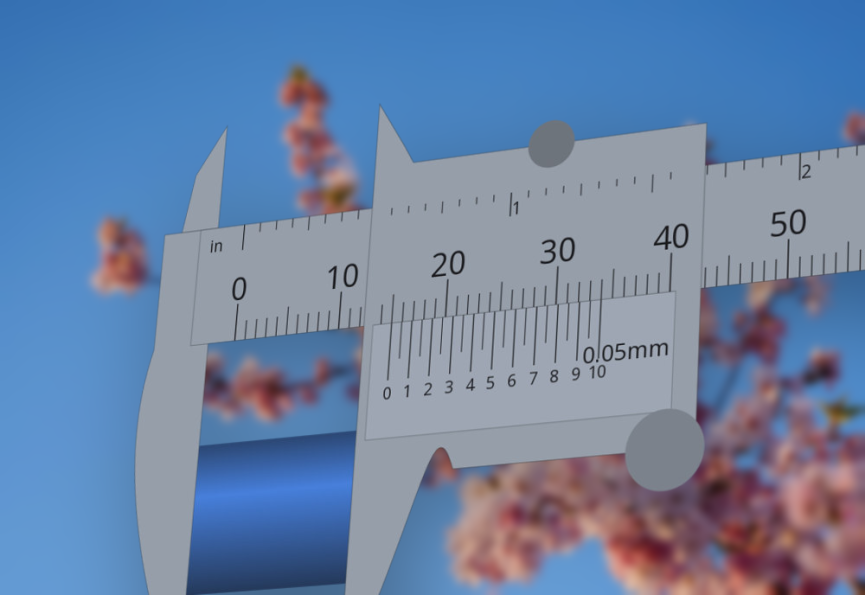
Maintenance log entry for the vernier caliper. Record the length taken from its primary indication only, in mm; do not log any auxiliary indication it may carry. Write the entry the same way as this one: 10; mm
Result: 15.0; mm
